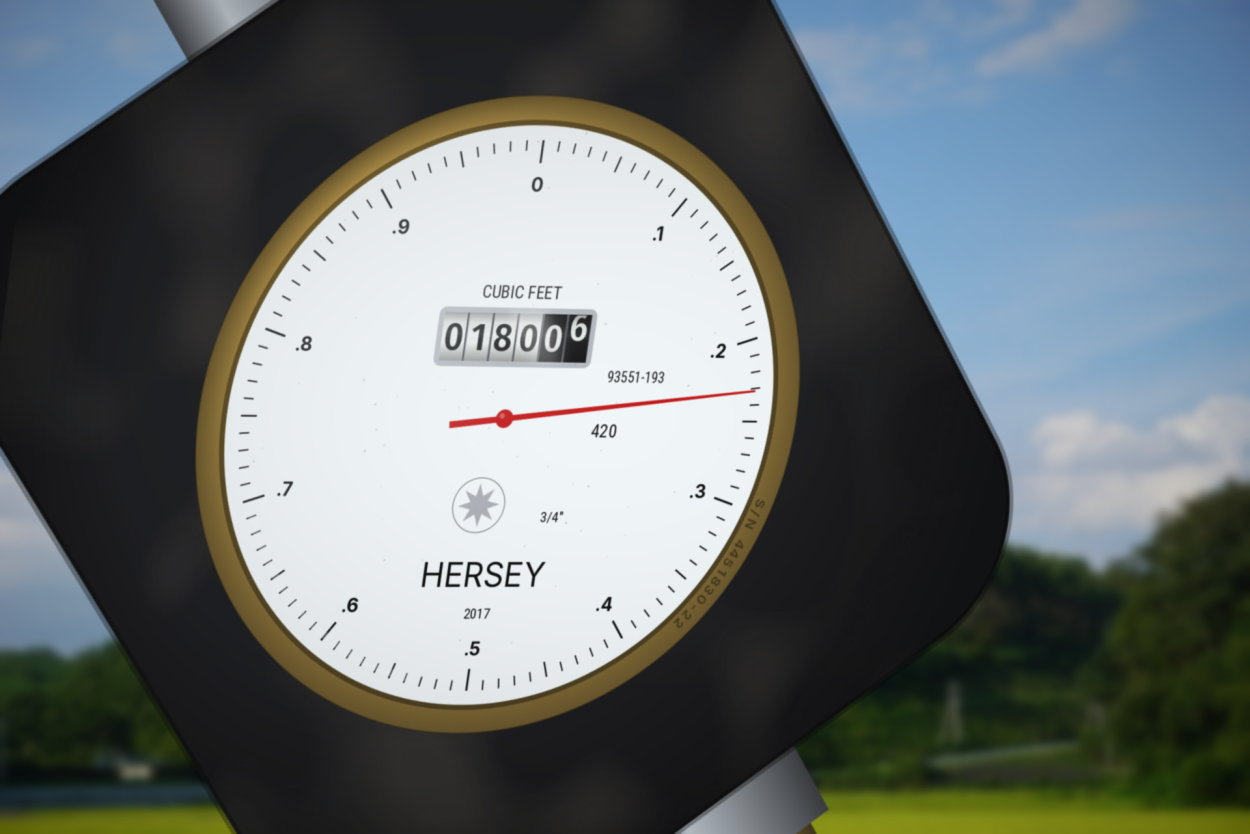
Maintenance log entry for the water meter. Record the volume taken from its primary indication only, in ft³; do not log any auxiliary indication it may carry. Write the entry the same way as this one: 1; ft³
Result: 18006.23; ft³
